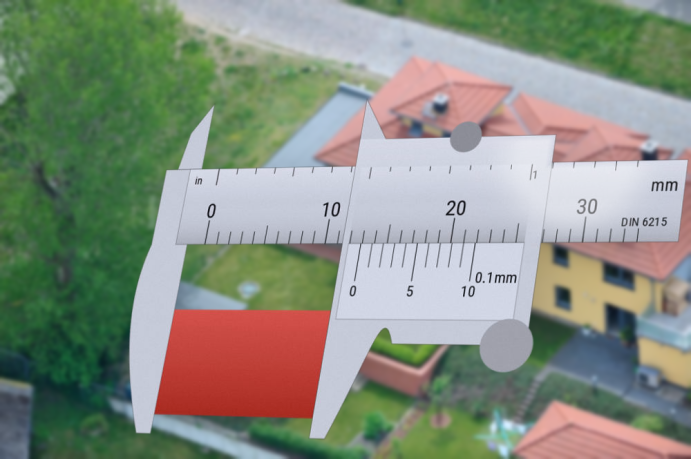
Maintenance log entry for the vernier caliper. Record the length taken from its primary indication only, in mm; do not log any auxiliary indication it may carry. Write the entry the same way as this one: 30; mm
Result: 12.9; mm
